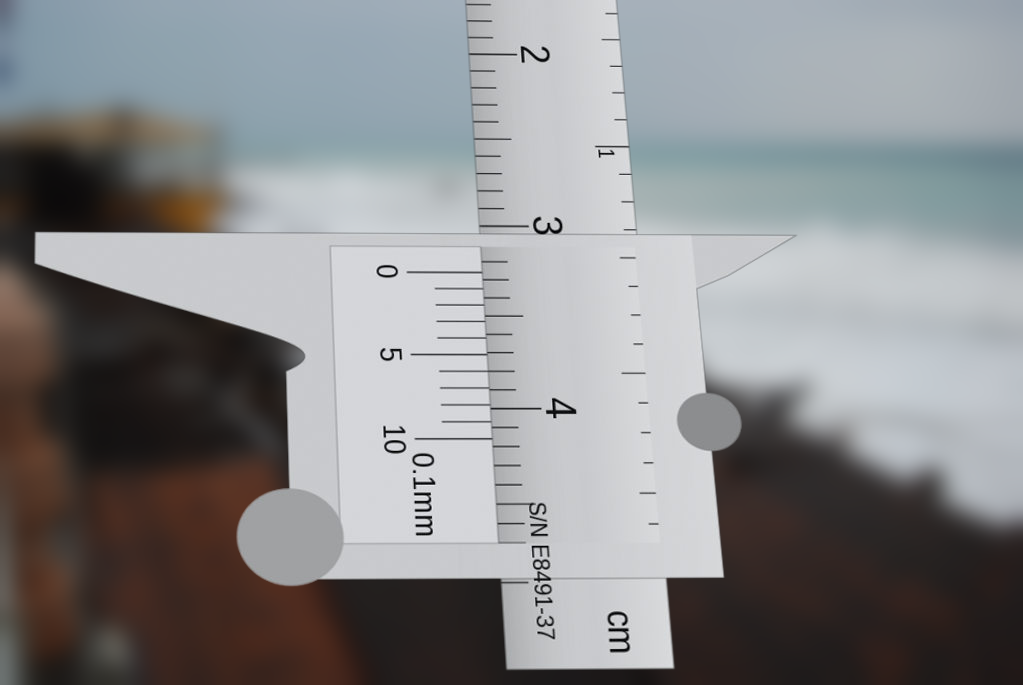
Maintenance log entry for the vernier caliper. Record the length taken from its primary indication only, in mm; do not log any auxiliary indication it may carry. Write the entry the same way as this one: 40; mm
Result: 32.6; mm
